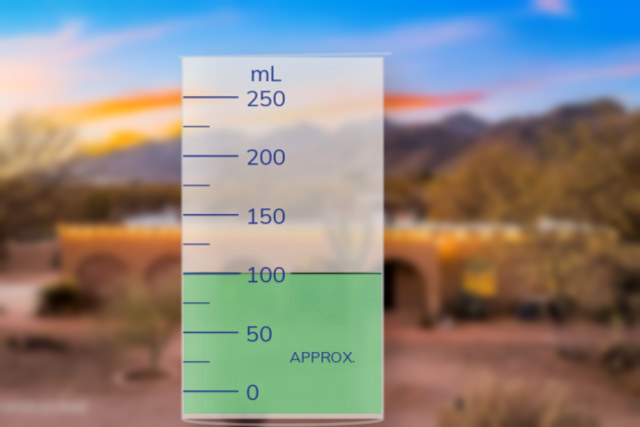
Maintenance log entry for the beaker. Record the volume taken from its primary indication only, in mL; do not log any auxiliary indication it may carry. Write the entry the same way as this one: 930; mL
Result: 100; mL
